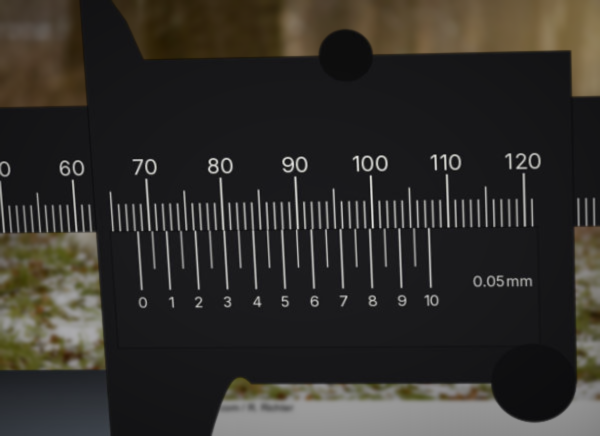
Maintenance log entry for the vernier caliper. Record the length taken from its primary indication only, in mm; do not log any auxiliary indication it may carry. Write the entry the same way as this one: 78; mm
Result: 68.4; mm
